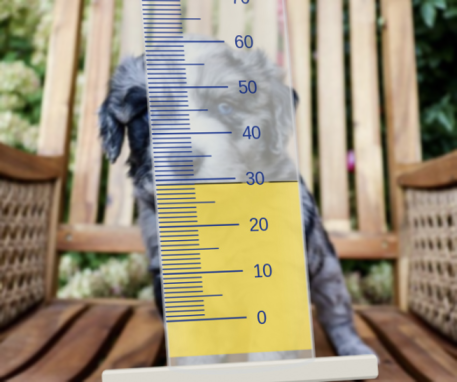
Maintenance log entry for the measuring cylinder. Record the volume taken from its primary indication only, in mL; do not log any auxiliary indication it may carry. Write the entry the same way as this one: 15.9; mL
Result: 29; mL
